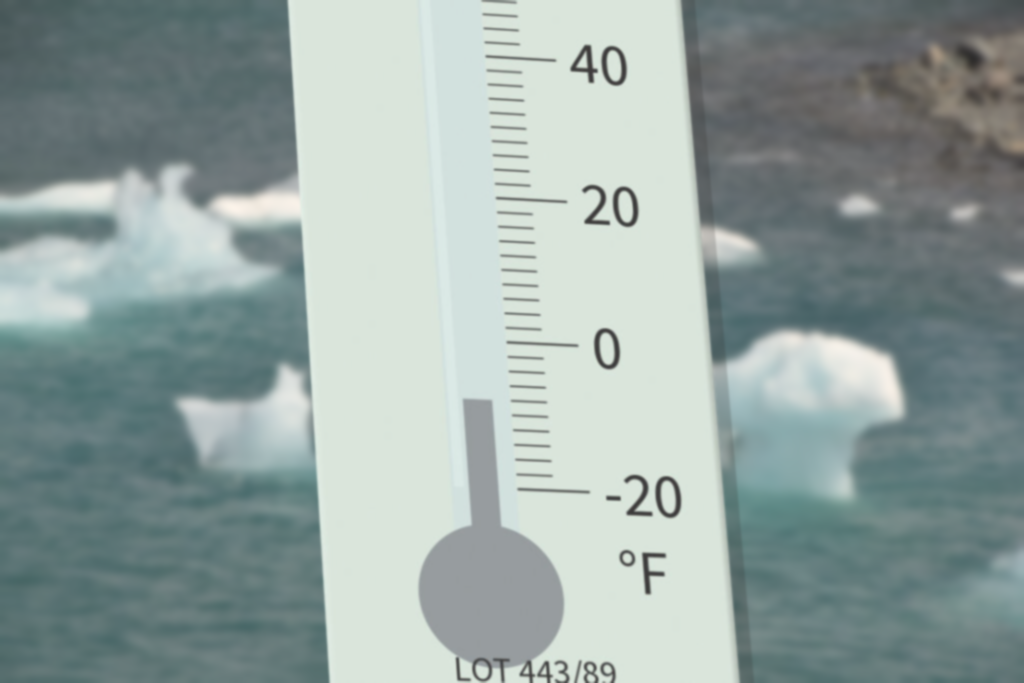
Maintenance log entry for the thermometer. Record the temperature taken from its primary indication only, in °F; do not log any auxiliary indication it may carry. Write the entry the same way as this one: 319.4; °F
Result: -8; °F
